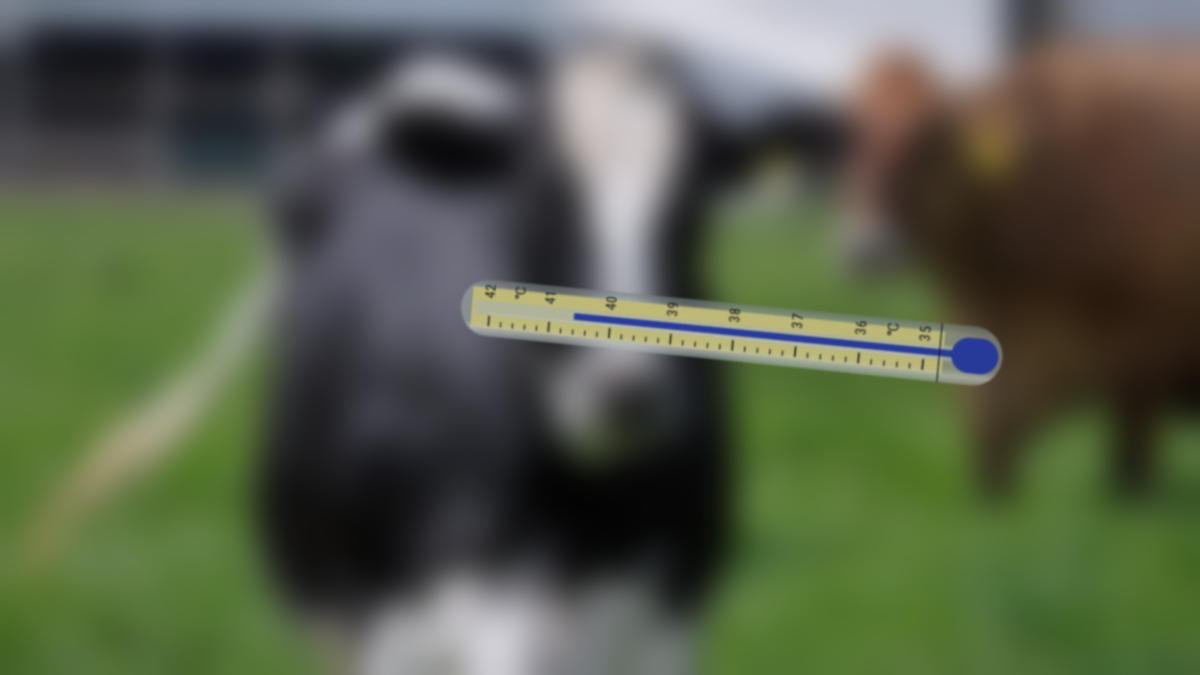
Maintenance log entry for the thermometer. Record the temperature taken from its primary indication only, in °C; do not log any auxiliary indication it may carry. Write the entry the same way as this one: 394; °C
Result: 40.6; °C
